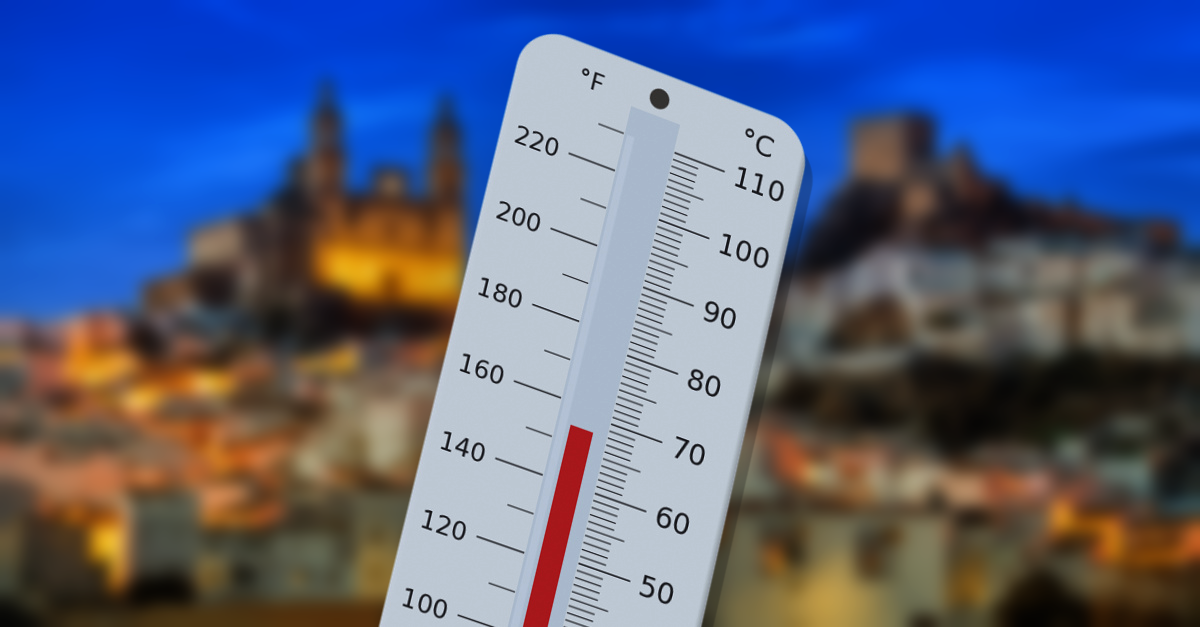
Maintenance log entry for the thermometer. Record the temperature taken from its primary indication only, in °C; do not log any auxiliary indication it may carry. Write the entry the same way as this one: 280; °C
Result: 68; °C
